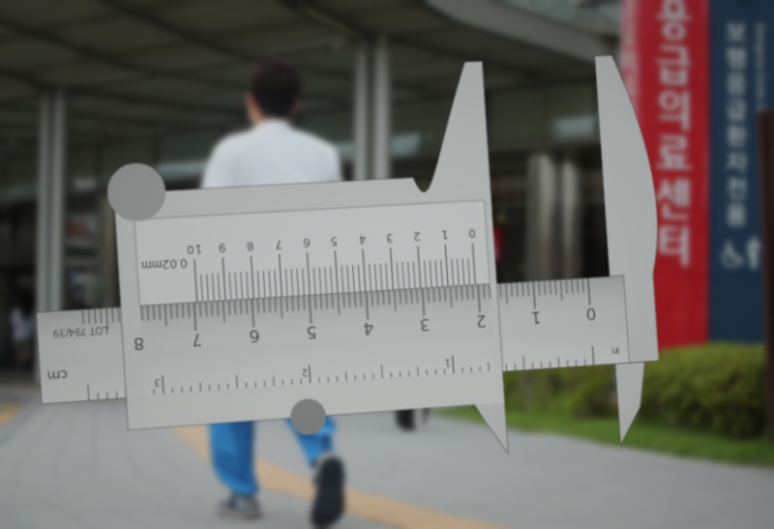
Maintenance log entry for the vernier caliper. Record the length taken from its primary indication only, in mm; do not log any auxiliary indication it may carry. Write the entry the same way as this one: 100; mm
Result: 20.5; mm
